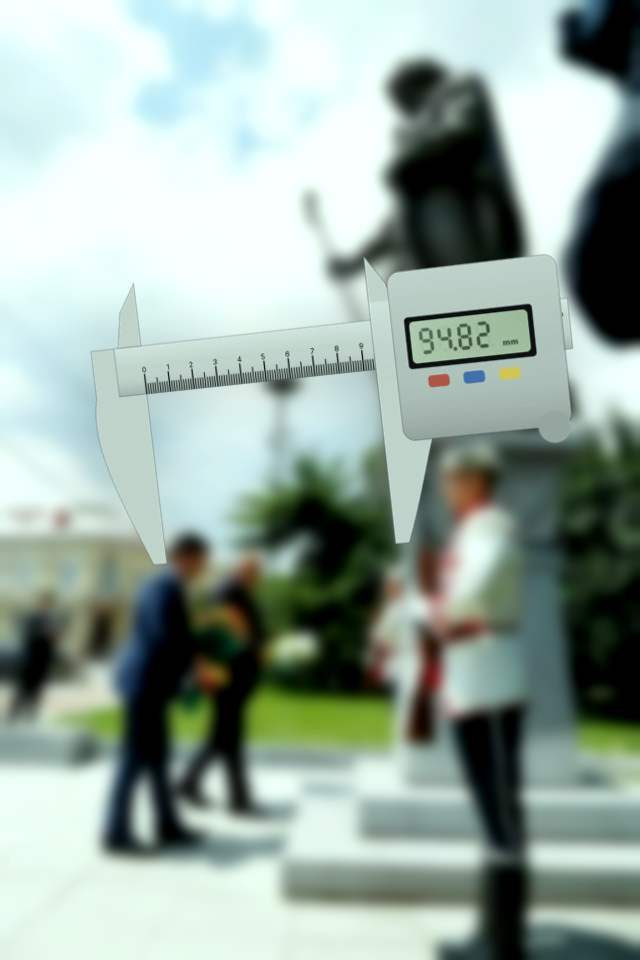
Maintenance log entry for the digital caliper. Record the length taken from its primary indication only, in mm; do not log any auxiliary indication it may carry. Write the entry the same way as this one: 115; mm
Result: 94.82; mm
